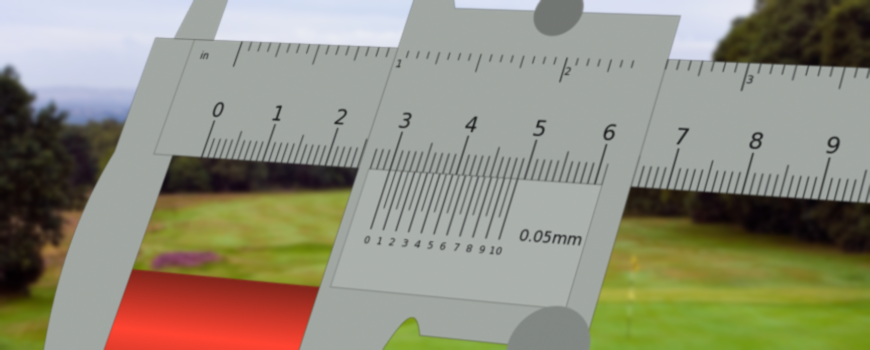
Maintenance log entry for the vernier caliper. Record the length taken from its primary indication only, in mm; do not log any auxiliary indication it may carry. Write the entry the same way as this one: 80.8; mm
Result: 30.0; mm
